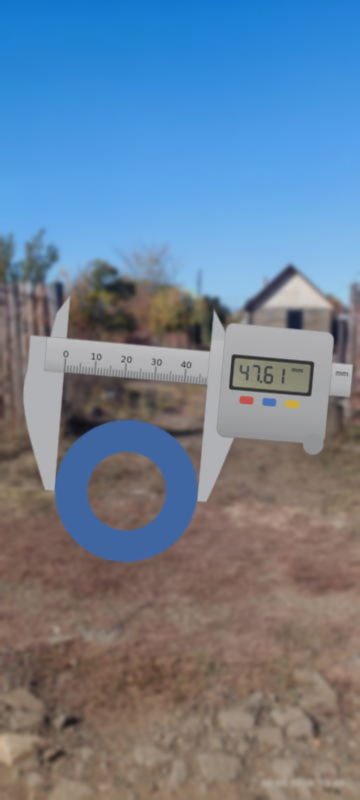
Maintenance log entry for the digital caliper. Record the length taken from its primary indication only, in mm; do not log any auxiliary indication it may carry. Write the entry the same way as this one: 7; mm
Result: 47.61; mm
